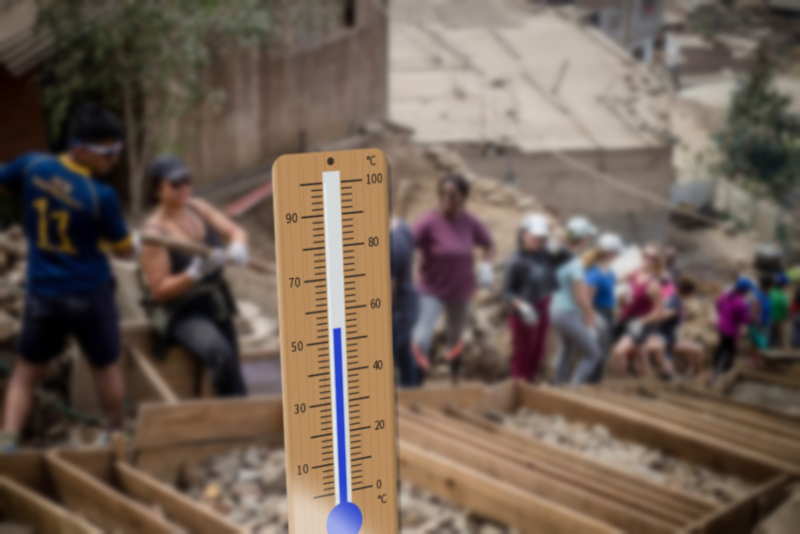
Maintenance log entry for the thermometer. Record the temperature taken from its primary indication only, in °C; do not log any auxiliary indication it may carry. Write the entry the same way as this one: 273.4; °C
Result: 54; °C
